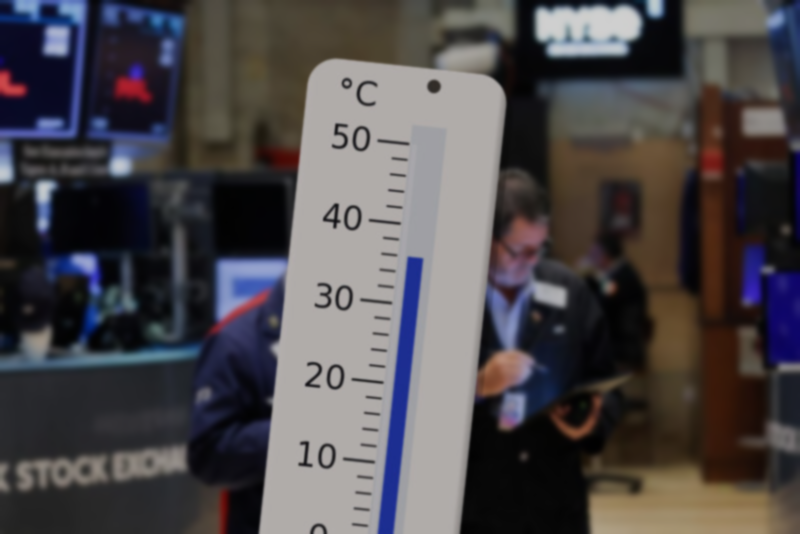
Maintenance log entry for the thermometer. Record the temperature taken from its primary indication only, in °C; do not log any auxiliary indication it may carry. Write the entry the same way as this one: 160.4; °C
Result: 36; °C
